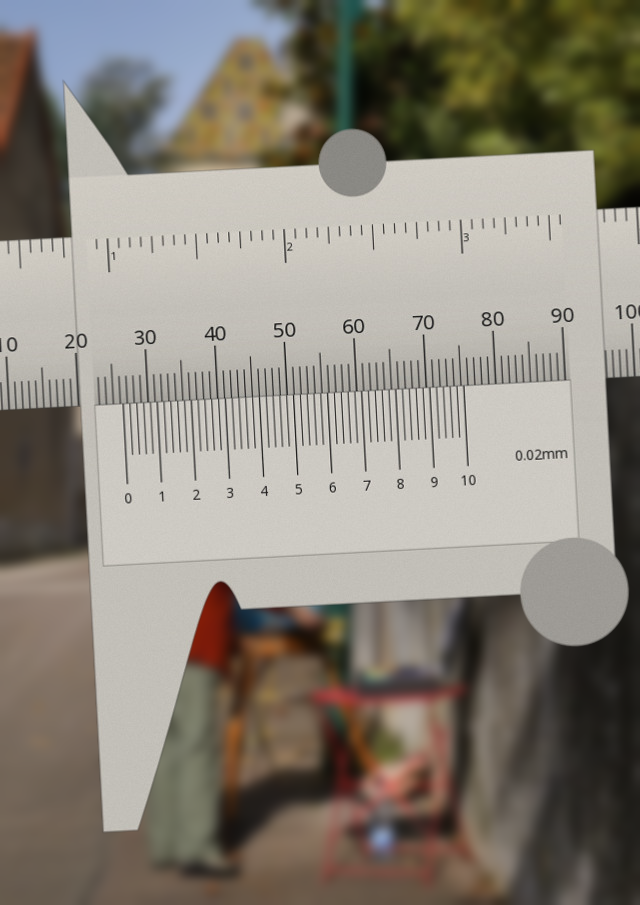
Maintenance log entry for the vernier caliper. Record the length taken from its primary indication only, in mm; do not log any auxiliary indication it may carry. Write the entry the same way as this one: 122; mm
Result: 26.4; mm
